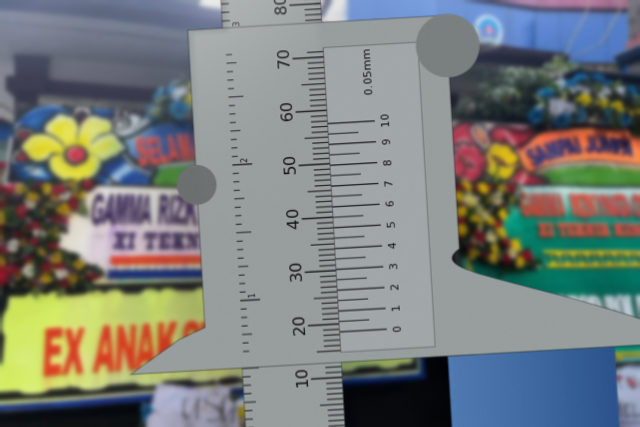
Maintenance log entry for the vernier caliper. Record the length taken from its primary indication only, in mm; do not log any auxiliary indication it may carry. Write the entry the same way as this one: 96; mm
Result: 18.5; mm
